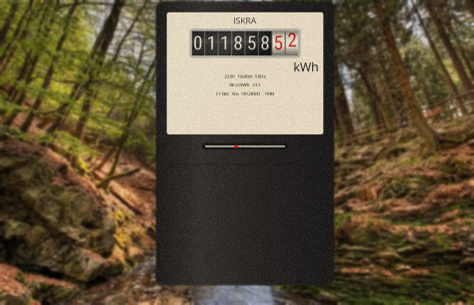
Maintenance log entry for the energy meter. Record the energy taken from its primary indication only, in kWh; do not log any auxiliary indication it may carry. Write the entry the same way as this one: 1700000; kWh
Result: 11858.52; kWh
